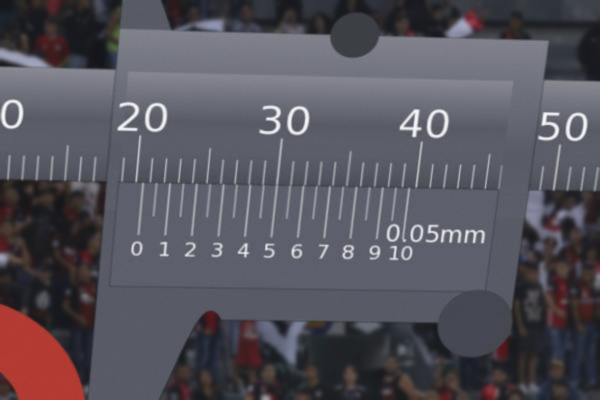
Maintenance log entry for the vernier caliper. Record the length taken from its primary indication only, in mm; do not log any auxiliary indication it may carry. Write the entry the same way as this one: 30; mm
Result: 20.5; mm
